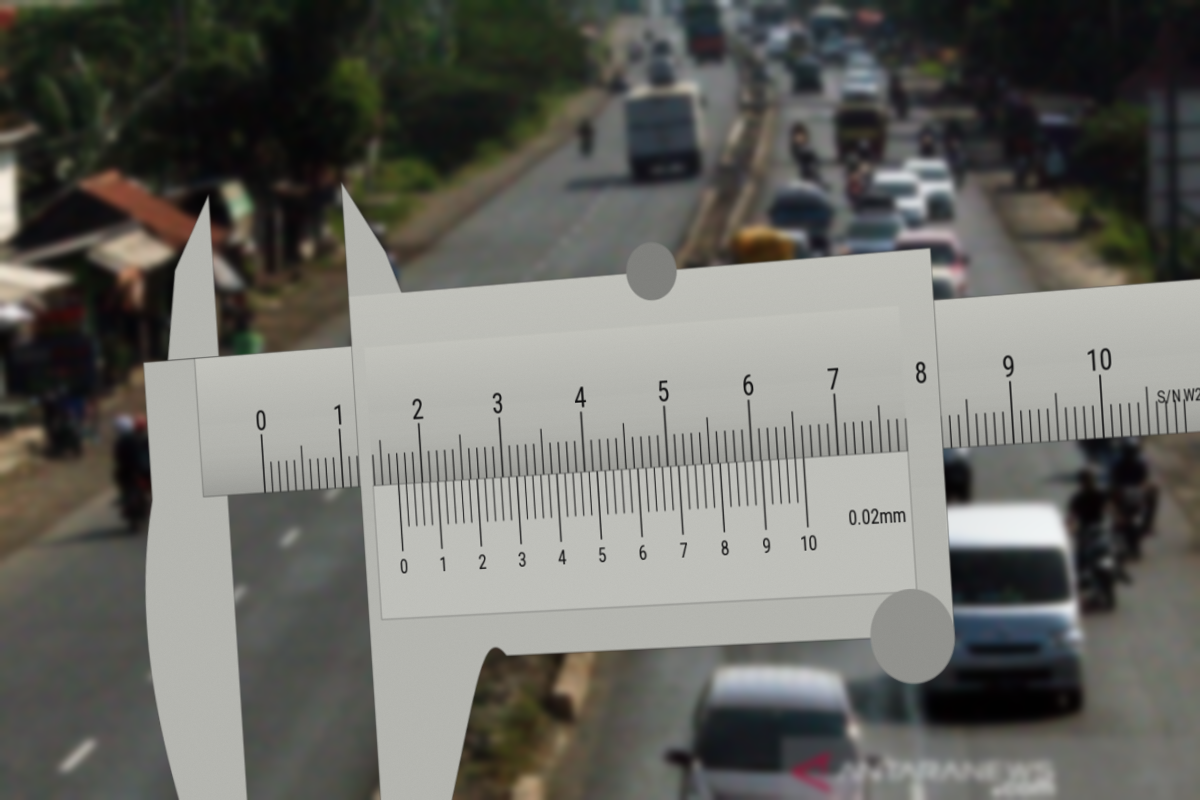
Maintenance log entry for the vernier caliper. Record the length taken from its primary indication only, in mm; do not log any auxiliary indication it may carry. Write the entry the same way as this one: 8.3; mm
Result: 17.0; mm
